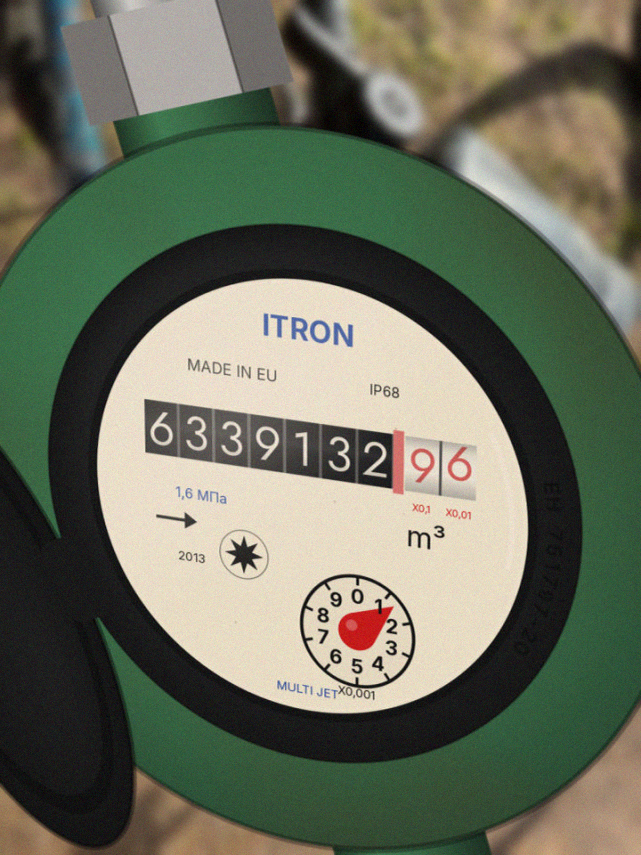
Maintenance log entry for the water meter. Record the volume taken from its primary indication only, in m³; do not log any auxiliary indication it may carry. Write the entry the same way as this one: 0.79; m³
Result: 6339132.961; m³
